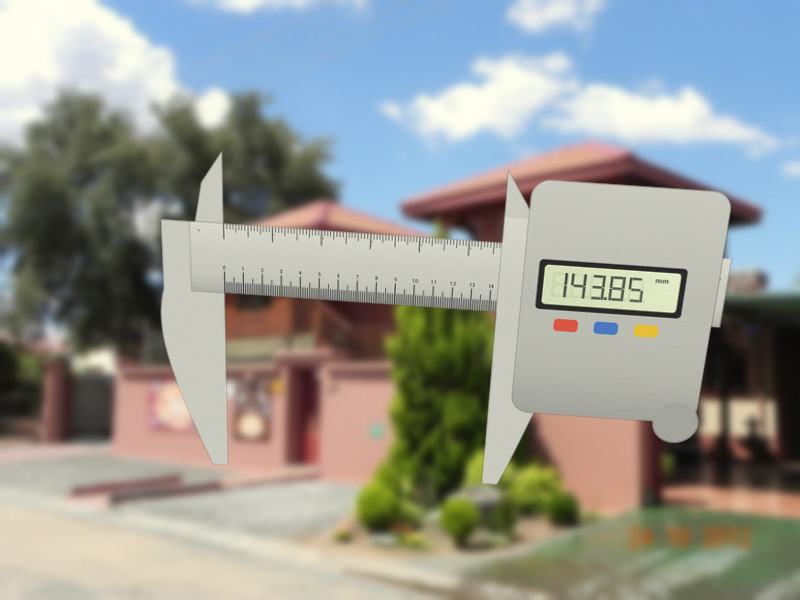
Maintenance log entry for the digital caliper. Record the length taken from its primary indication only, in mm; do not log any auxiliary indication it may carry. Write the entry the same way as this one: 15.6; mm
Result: 143.85; mm
